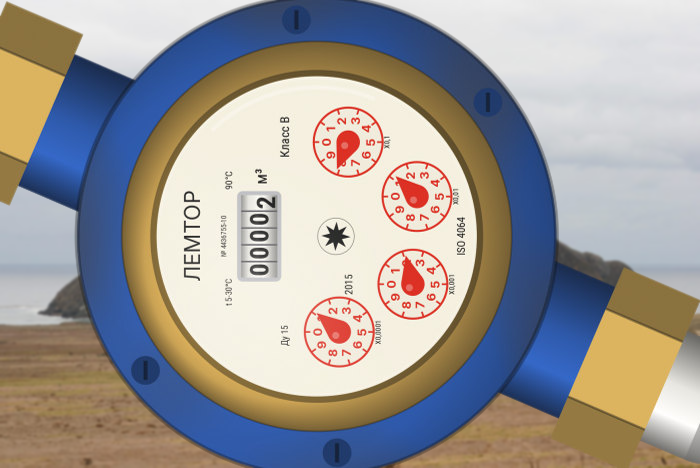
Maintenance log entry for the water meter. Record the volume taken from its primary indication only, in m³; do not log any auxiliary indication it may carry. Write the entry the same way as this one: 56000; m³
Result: 1.8121; m³
